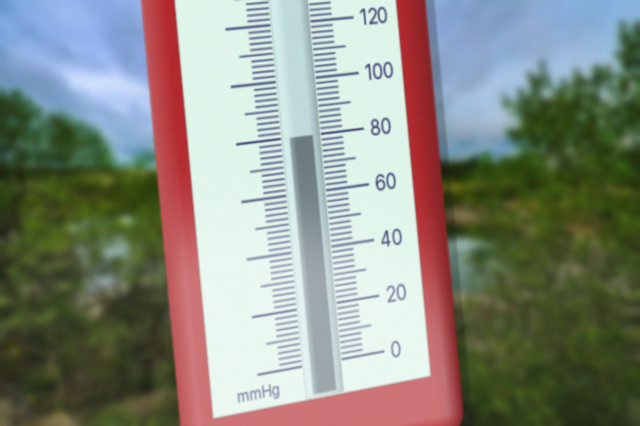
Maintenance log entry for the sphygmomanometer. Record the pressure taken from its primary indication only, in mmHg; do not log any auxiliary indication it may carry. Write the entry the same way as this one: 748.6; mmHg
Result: 80; mmHg
